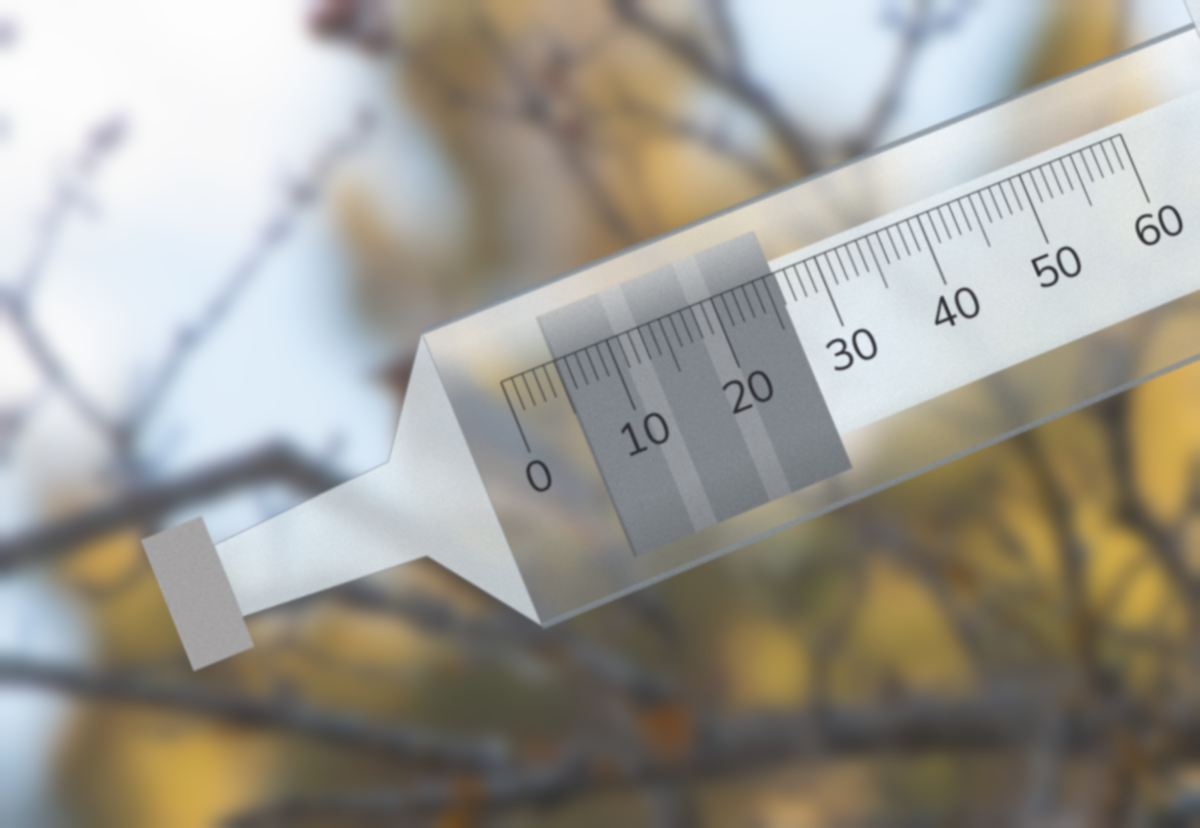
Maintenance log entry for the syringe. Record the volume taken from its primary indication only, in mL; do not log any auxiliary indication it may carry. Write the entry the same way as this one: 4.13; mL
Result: 5; mL
